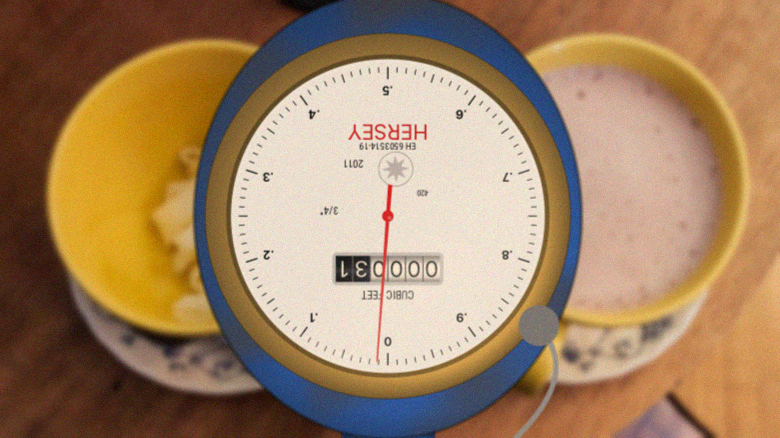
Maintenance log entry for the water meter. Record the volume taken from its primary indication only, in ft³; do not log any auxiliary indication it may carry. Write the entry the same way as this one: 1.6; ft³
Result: 31.01; ft³
